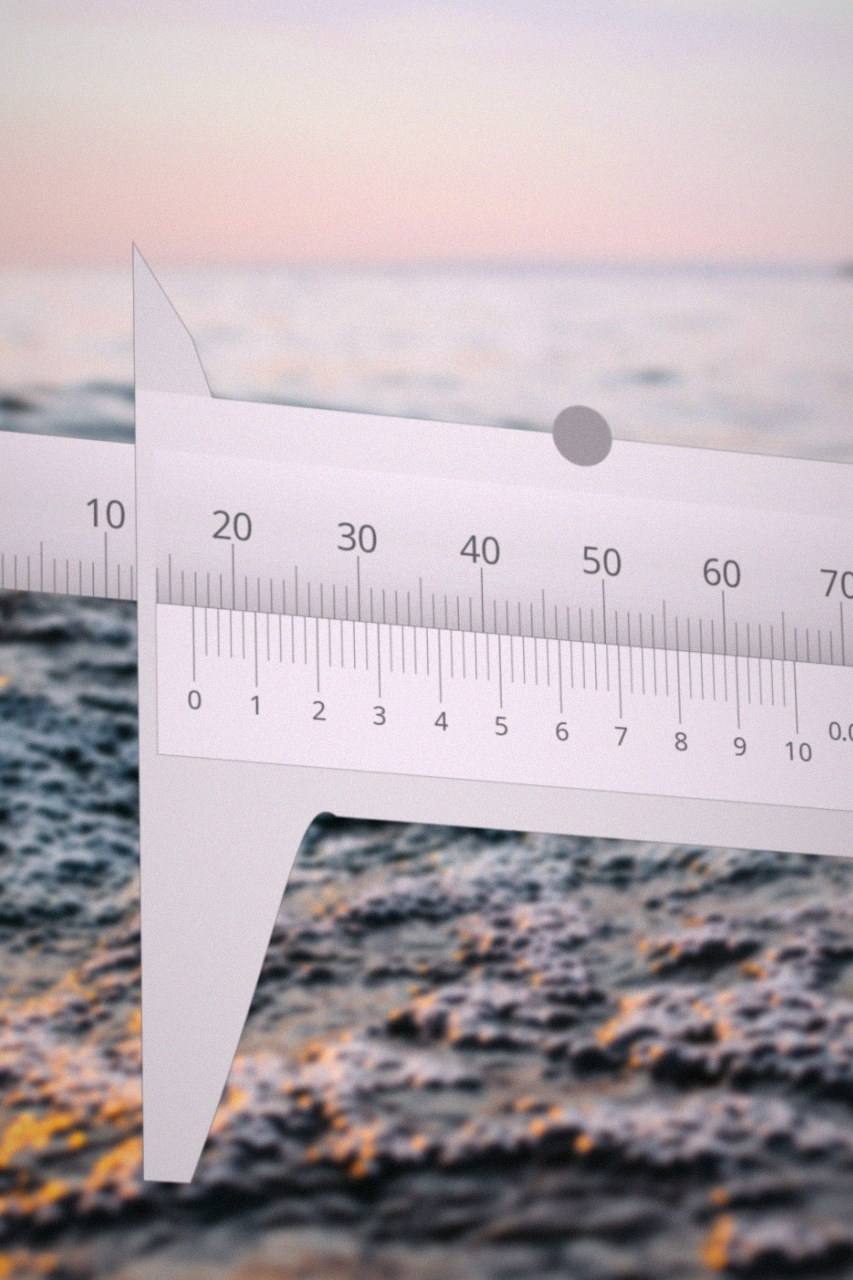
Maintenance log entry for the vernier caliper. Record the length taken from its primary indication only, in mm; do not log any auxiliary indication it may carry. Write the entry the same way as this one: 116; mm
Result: 16.8; mm
